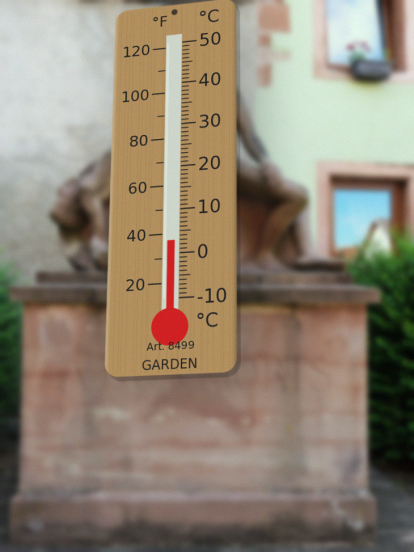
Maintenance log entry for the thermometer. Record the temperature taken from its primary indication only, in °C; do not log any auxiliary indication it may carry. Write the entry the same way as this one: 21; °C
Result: 3; °C
